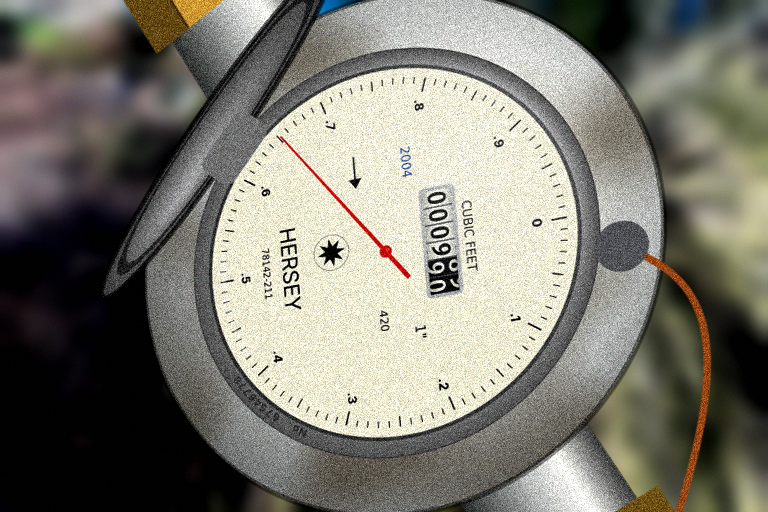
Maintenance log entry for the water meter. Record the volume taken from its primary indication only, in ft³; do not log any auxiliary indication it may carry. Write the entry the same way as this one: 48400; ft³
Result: 989.65; ft³
